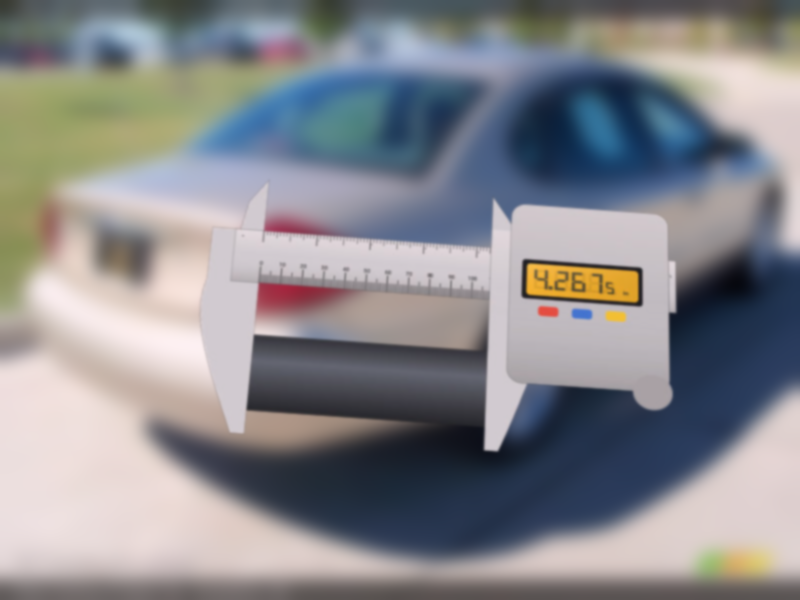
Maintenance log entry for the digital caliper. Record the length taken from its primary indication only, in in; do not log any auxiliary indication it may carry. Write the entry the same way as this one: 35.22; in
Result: 4.2675; in
